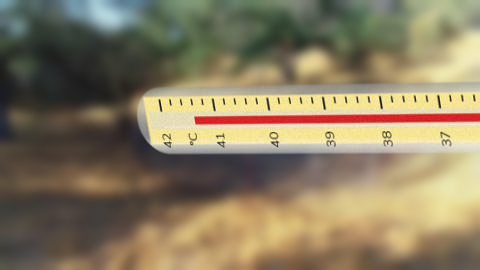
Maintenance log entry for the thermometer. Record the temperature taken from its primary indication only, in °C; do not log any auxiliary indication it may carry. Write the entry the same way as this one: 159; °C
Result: 41.4; °C
